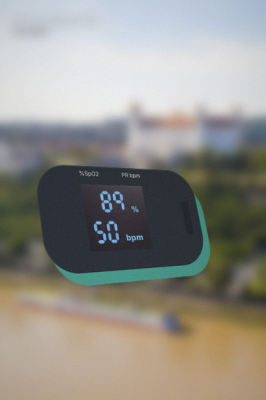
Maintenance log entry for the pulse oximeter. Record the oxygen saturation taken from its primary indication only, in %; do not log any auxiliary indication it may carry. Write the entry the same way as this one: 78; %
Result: 89; %
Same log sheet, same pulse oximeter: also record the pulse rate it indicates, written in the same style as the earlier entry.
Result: 50; bpm
